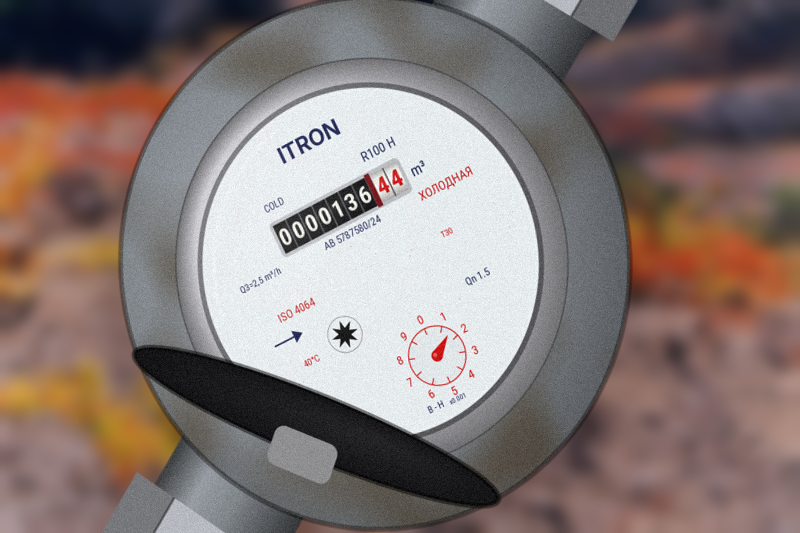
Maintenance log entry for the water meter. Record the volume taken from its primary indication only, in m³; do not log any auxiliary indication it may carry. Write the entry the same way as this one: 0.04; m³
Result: 136.441; m³
